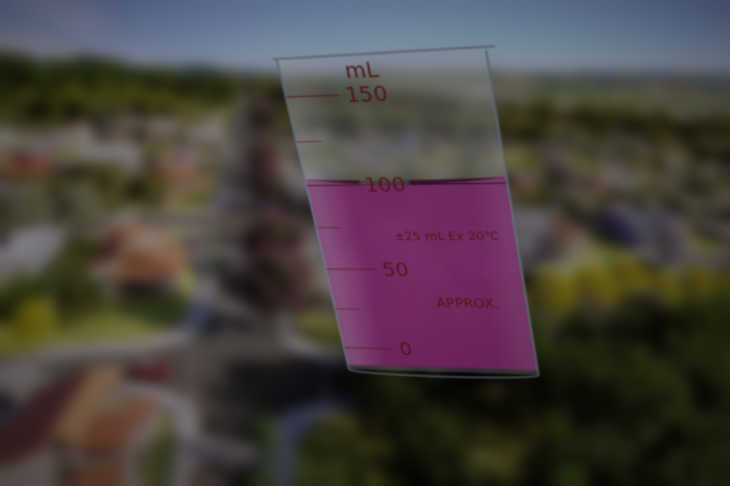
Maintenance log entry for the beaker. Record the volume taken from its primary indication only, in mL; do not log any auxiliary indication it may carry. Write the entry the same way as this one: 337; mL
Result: 100; mL
